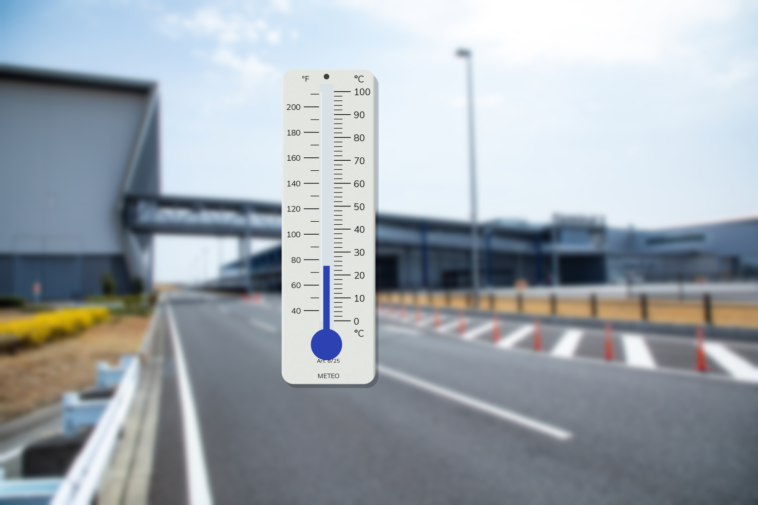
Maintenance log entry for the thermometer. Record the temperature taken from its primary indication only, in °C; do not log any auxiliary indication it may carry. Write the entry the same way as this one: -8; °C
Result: 24; °C
